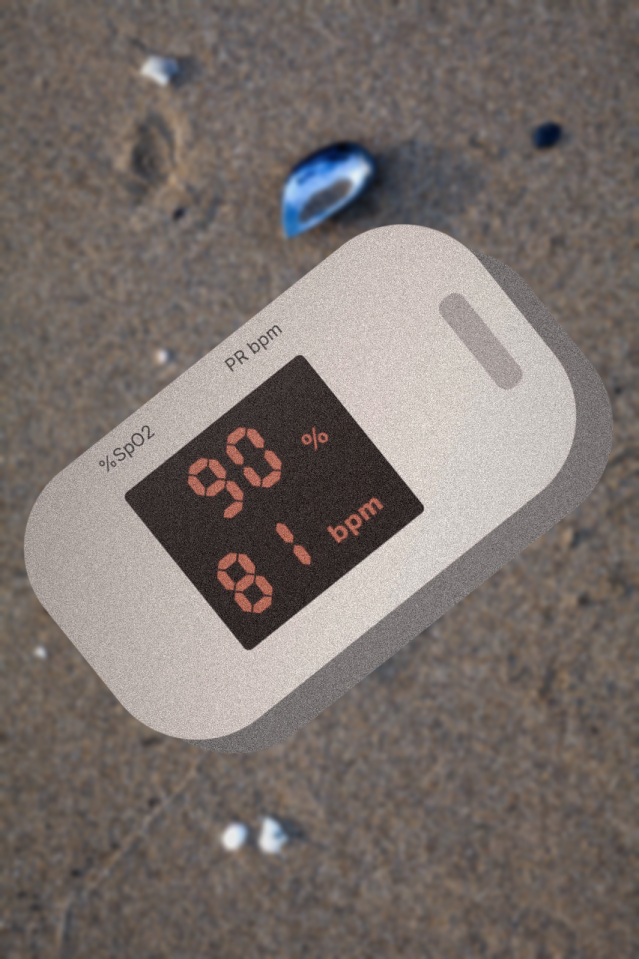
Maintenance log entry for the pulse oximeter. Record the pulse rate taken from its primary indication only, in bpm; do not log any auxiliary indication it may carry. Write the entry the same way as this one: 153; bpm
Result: 81; bpm
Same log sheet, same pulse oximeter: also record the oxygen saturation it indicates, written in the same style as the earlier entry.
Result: 90; %
